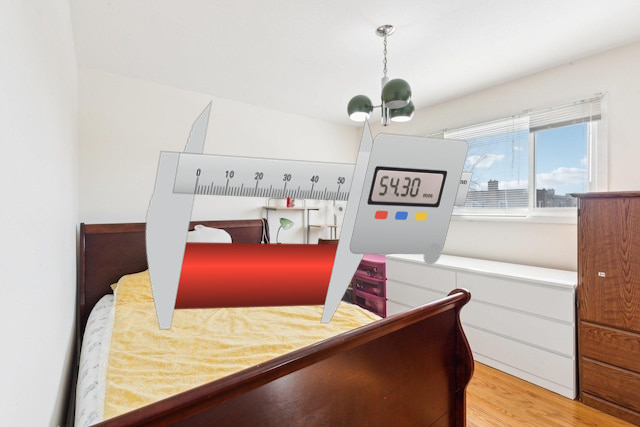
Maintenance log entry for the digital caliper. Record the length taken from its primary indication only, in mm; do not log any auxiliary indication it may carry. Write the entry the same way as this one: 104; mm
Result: 54.30; mm
